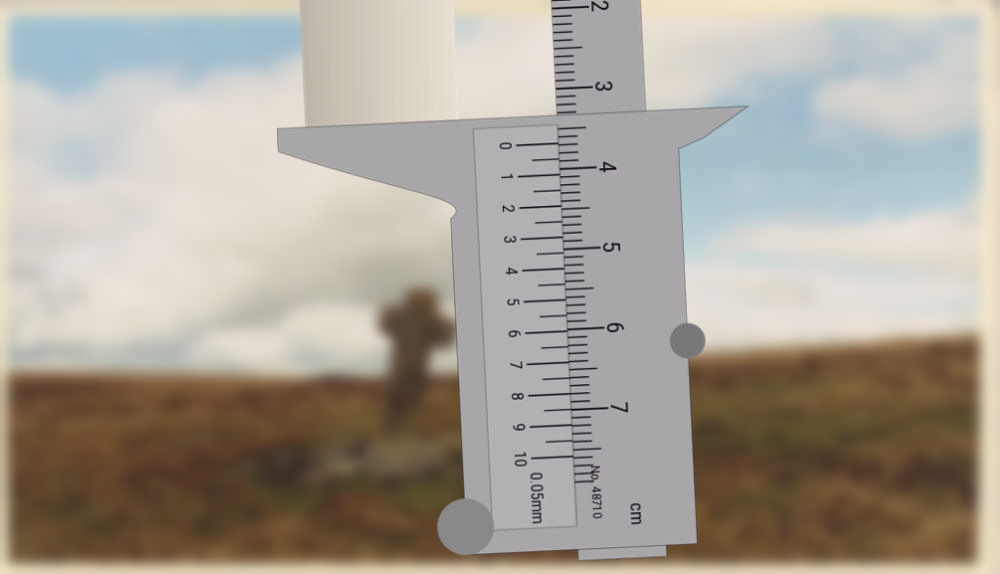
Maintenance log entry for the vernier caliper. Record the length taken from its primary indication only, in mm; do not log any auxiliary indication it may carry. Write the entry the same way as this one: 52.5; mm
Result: 36.8; mm
